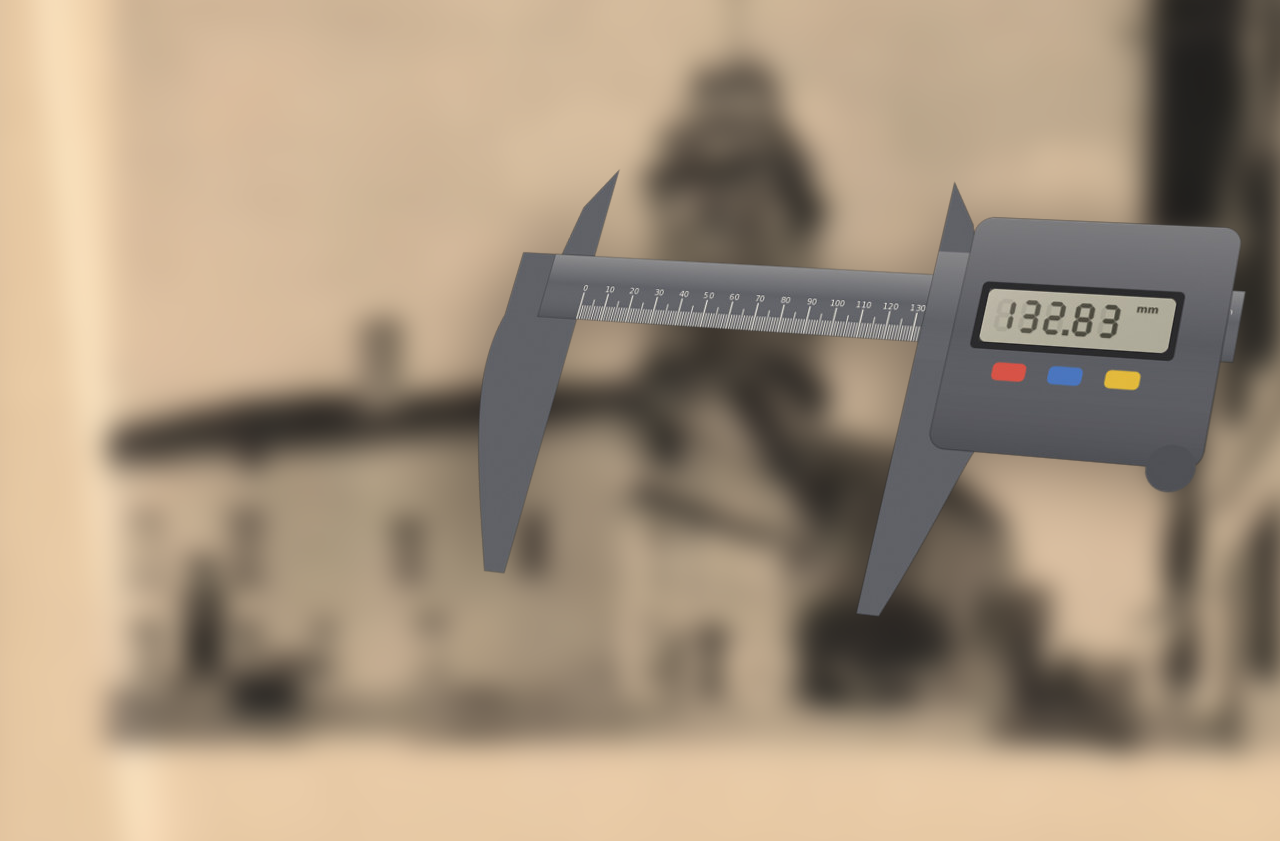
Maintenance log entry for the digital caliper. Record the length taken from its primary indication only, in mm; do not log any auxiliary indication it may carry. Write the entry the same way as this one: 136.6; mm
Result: 132.83; mm
